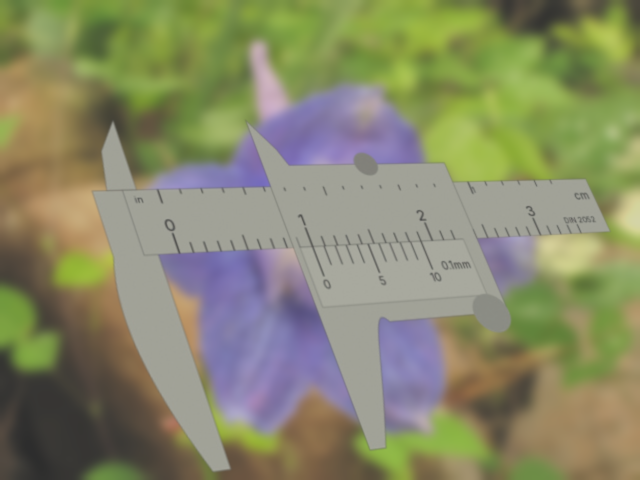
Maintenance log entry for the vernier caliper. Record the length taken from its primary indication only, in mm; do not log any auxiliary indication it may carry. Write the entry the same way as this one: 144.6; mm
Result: 10.0; mm
